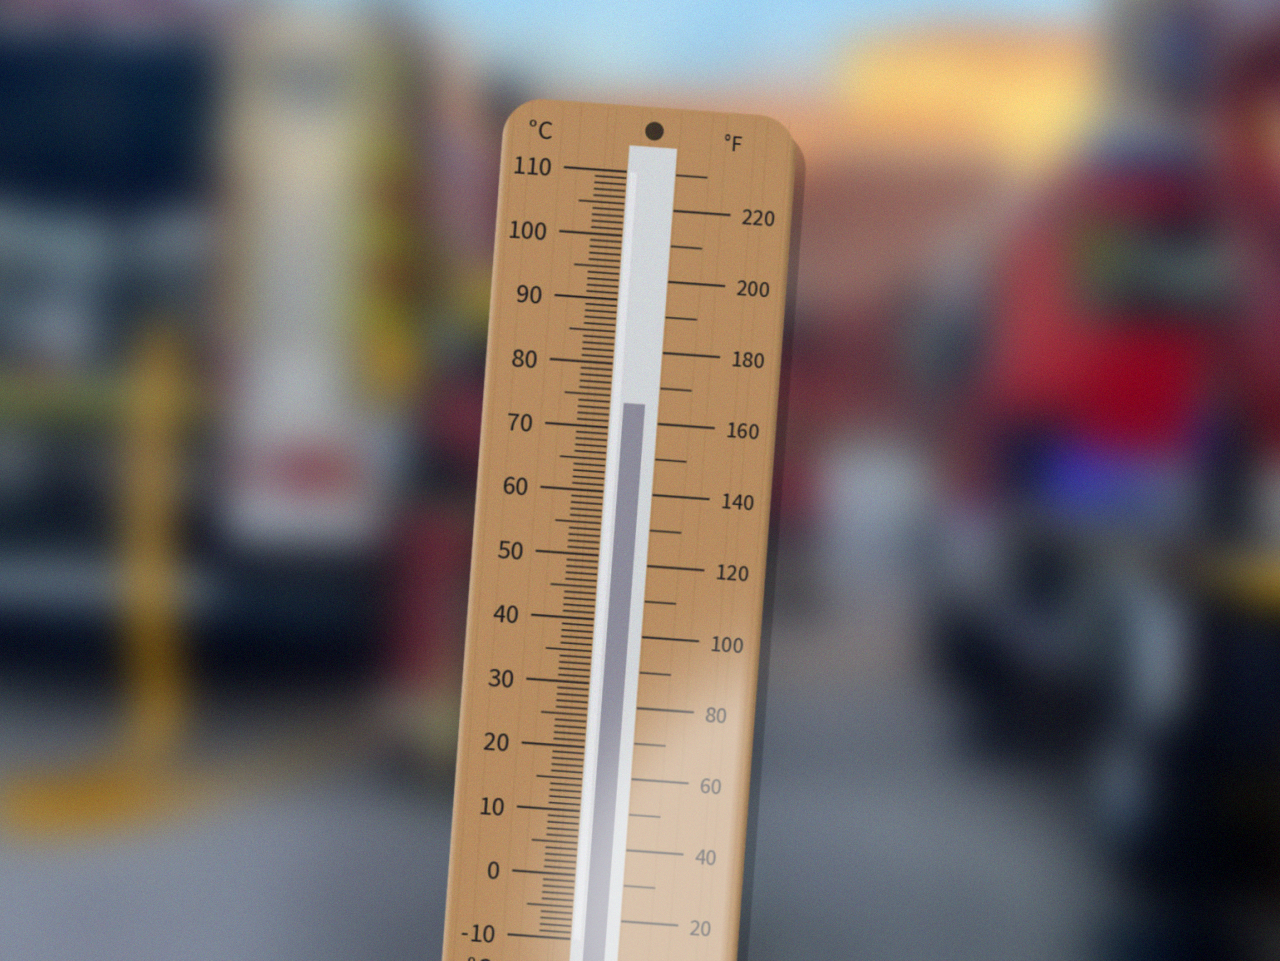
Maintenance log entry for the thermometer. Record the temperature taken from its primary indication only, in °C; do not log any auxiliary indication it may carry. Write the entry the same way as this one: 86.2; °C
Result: 74; °C
